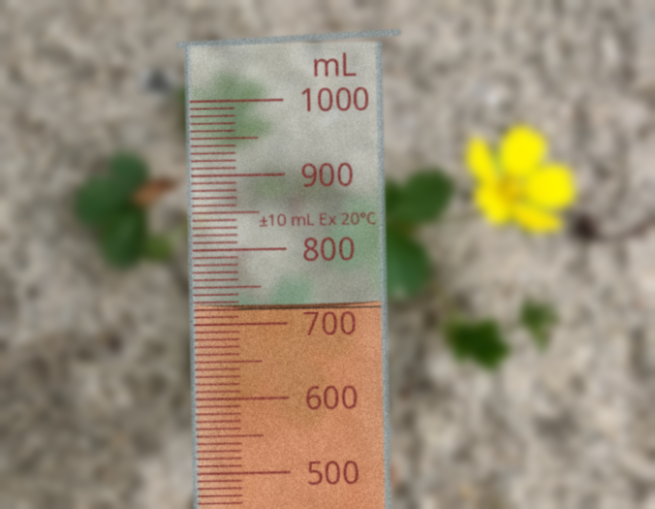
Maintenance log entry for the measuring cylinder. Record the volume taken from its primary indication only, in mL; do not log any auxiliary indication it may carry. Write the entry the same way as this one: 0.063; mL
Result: 720; mL
